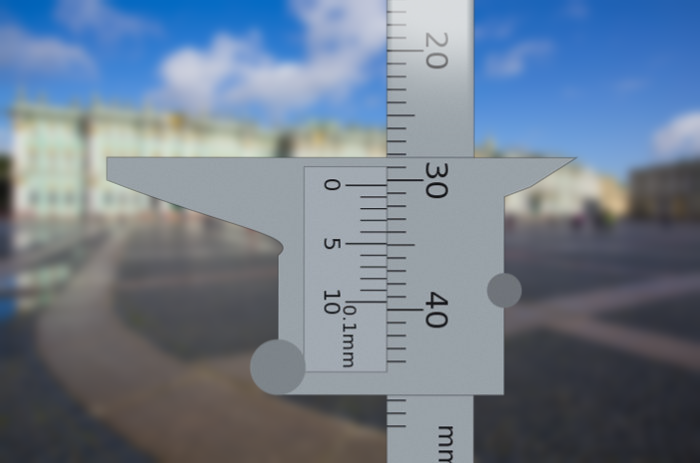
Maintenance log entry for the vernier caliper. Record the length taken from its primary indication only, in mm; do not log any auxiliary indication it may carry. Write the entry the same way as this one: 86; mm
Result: 30.4; mm
